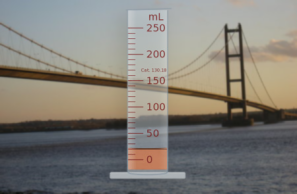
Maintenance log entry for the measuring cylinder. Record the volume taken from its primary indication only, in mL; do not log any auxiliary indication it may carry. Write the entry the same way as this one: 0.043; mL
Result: 20; mL
